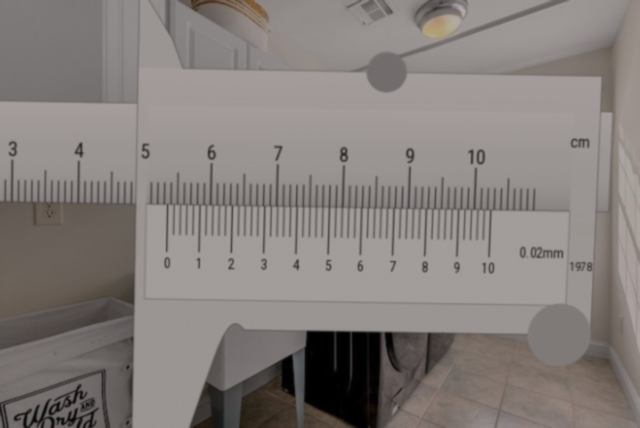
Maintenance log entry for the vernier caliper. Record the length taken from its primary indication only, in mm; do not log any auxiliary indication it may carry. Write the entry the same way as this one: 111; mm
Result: 53.5; mm
